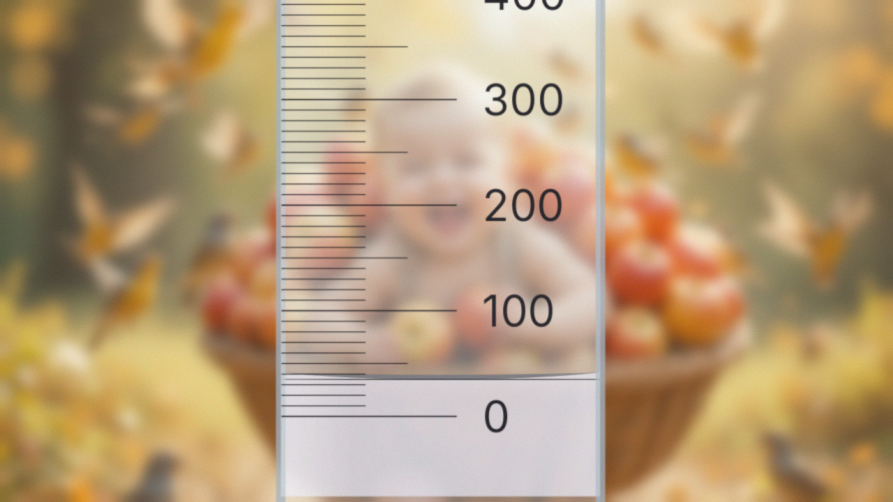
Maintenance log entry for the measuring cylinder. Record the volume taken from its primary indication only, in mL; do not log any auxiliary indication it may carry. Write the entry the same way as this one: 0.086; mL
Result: 35; mL
